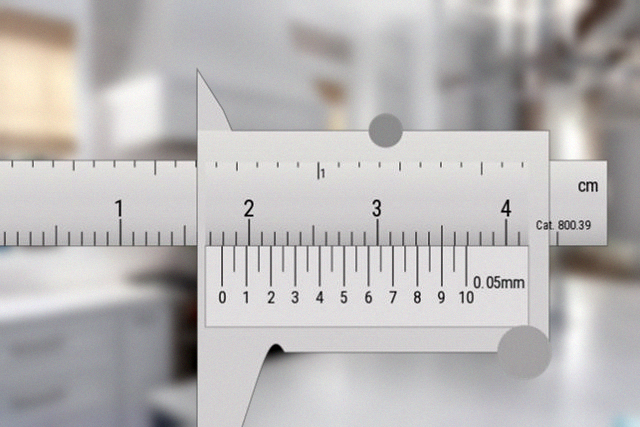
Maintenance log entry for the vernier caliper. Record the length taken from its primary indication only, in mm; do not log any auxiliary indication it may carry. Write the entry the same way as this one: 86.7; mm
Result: 17.9; mm
